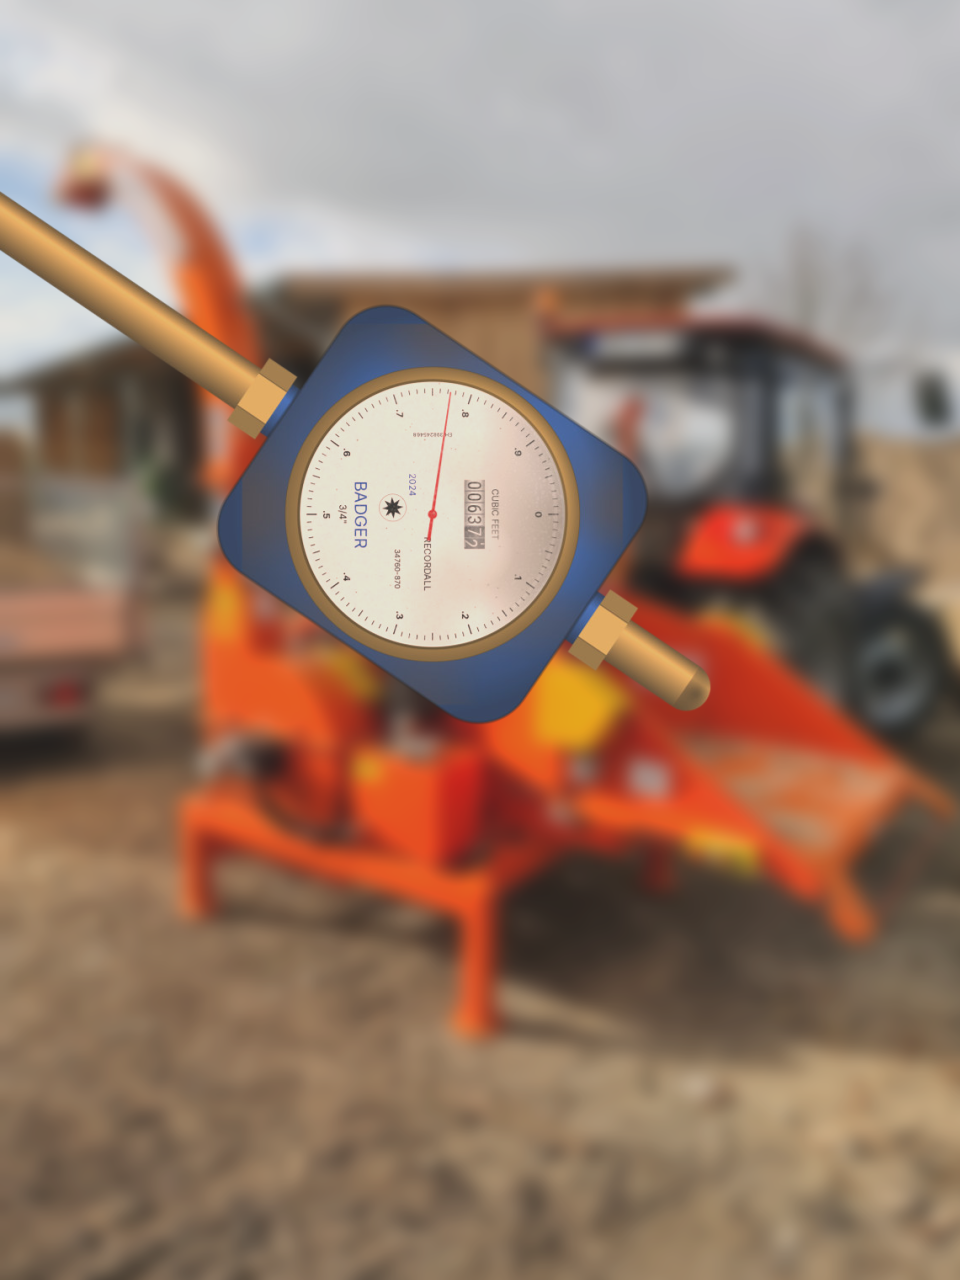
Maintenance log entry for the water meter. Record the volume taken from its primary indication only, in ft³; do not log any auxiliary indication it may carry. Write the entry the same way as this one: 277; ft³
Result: 6371.77; ft³
